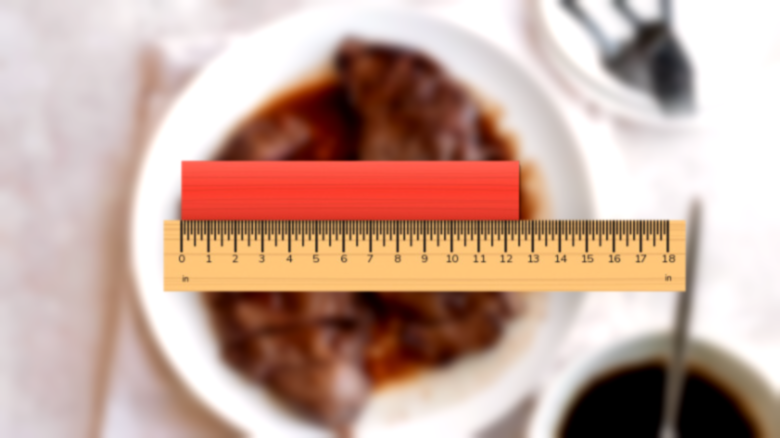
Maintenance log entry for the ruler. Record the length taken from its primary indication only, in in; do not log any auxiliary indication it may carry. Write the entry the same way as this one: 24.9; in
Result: 12.5; in
